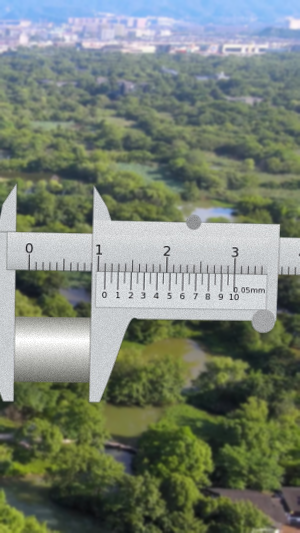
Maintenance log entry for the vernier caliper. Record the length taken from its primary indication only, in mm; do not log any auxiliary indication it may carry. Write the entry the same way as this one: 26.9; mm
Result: 11.0; mm
